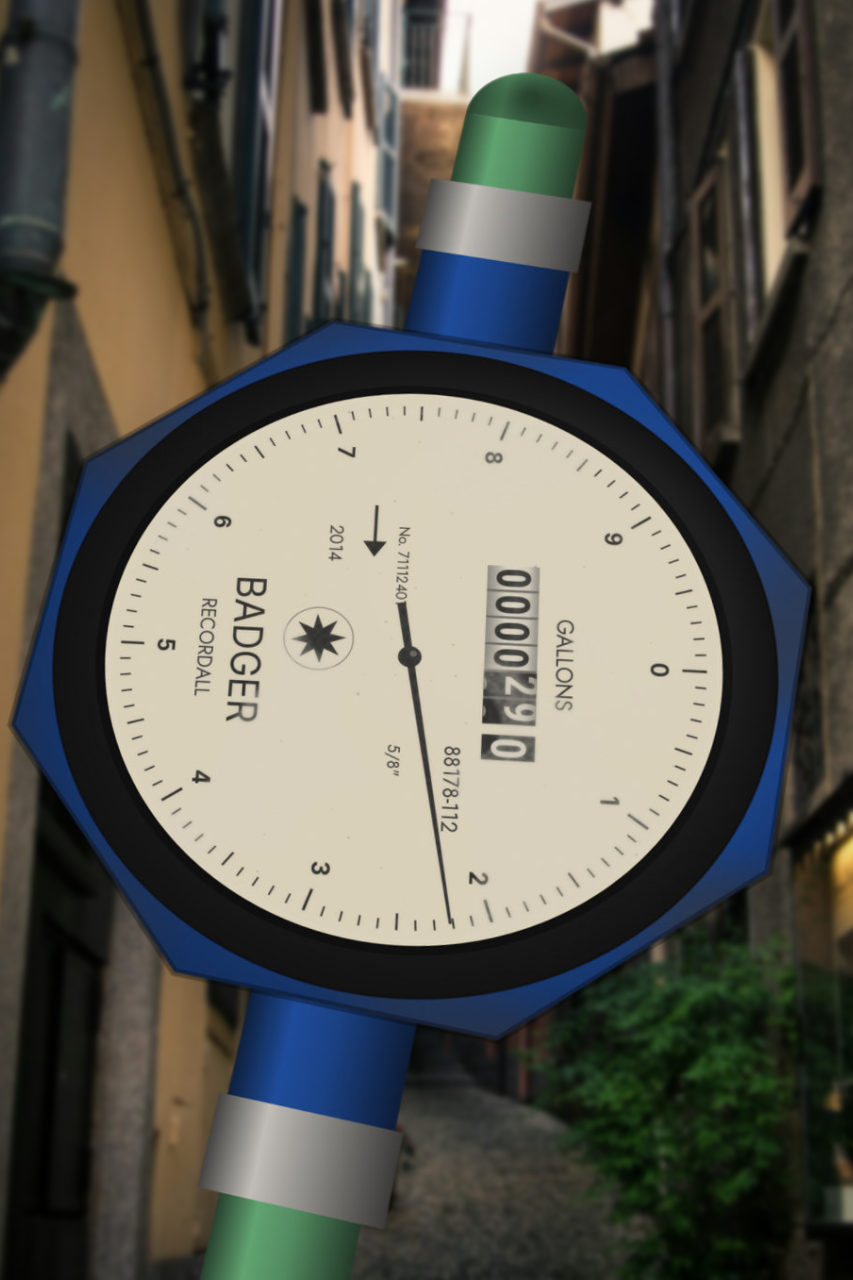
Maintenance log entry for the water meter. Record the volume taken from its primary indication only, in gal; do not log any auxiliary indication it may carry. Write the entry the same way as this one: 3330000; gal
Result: 292.2; gal
